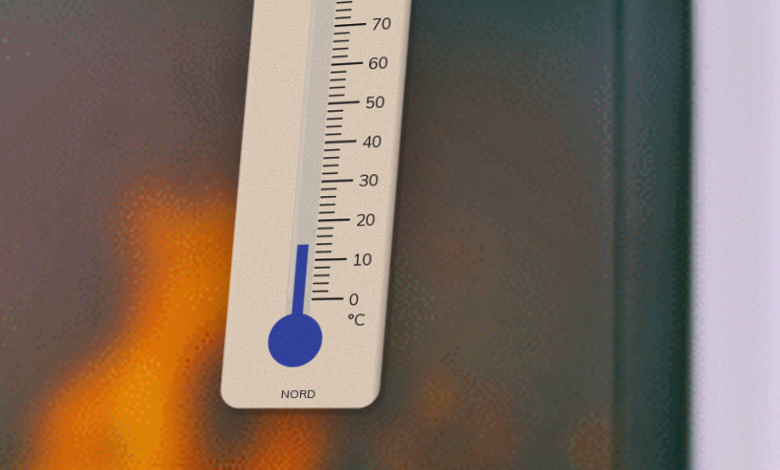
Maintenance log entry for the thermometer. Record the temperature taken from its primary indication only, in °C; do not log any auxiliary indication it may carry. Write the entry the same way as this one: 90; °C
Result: 14; °C
